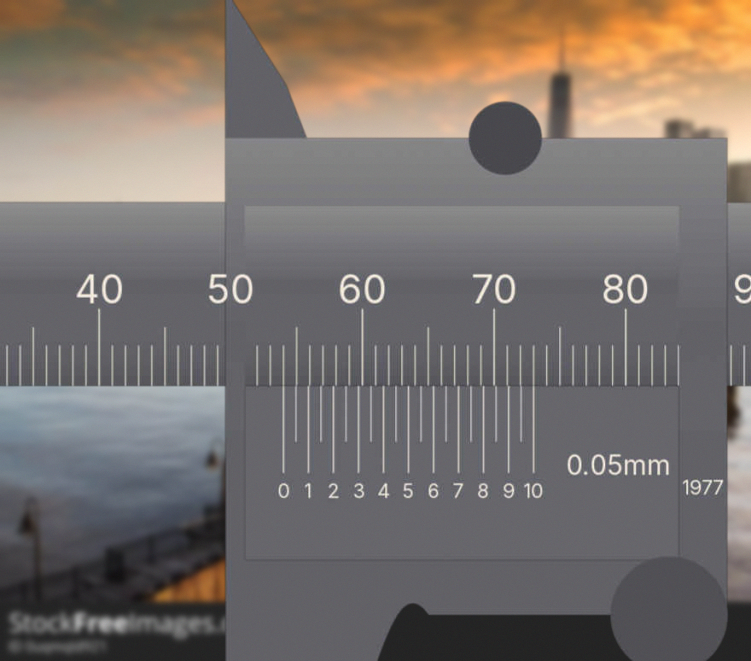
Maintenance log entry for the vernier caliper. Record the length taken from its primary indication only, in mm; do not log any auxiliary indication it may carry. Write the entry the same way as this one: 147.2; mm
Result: 54.0; mm
